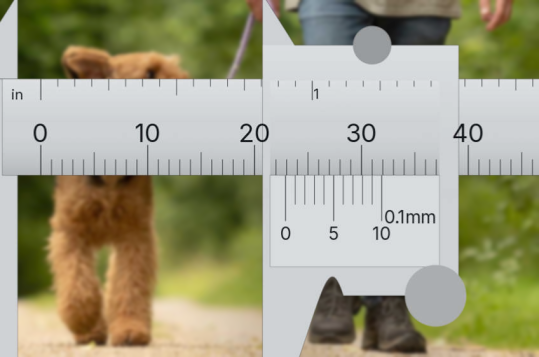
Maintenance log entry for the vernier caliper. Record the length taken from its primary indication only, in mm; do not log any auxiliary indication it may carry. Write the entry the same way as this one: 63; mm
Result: 22.9; mm
